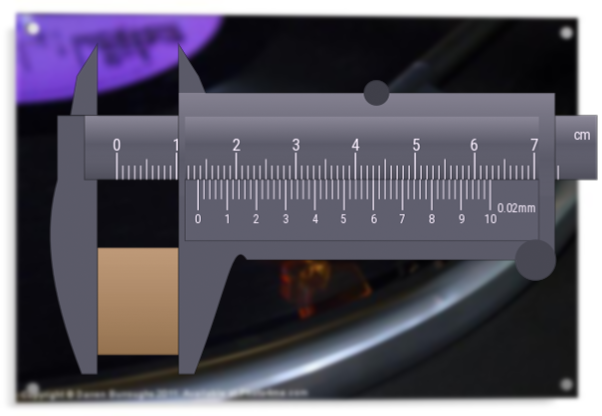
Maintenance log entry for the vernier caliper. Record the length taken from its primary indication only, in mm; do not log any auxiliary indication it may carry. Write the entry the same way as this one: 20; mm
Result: 13.6; mm
